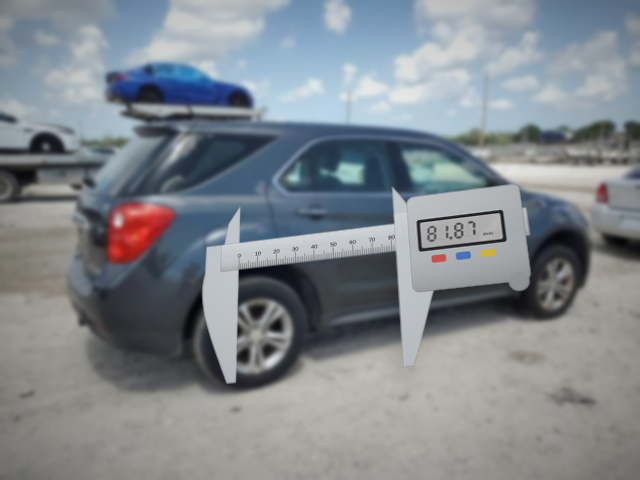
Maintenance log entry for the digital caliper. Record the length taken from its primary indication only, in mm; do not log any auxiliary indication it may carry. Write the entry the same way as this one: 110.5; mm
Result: 81.87; mm
